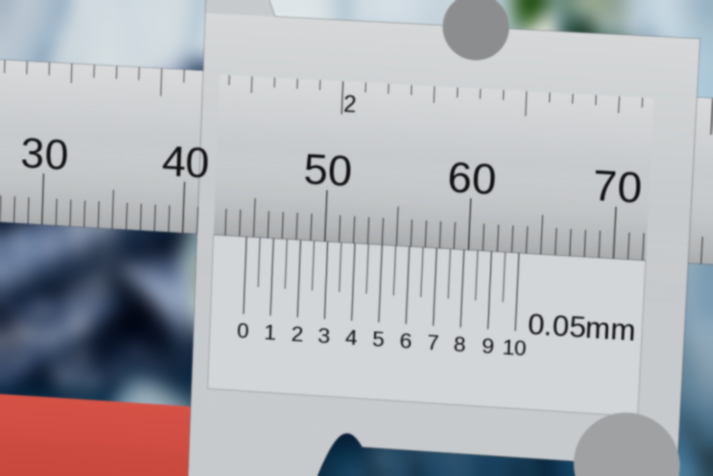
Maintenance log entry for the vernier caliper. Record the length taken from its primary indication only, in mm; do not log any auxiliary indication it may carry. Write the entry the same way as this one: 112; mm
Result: 44.5; mm
